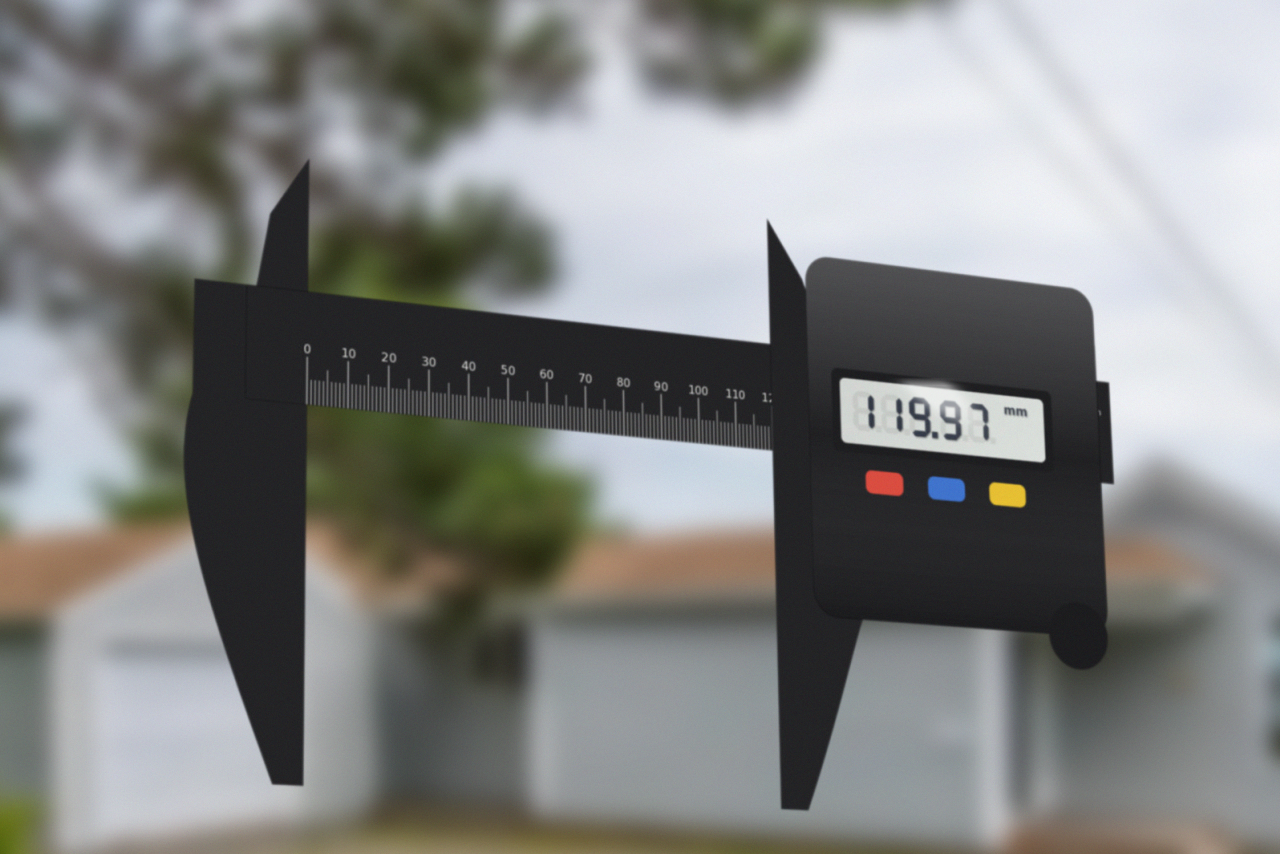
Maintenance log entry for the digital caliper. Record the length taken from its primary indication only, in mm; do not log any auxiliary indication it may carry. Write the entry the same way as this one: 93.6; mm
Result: 119.97; mm
